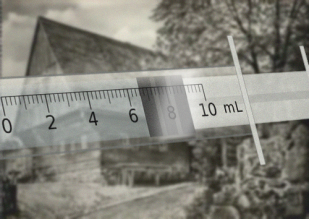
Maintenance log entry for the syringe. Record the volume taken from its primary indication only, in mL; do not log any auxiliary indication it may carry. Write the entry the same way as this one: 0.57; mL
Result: 6.6; mL
